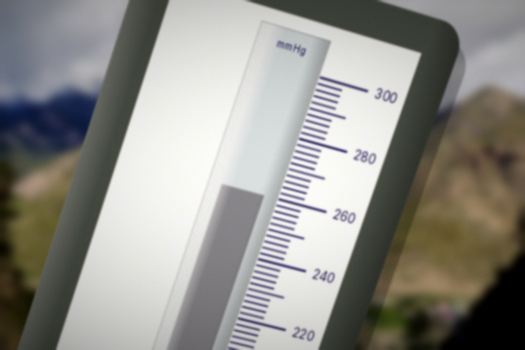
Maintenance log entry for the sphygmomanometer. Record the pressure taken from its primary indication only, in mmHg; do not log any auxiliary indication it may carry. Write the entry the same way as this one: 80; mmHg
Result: 260; mmHg
